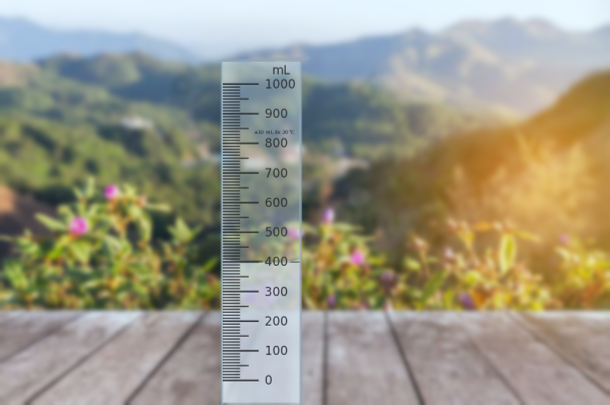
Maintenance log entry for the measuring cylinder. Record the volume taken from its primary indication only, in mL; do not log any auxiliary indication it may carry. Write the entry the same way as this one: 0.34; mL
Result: 400; mL
